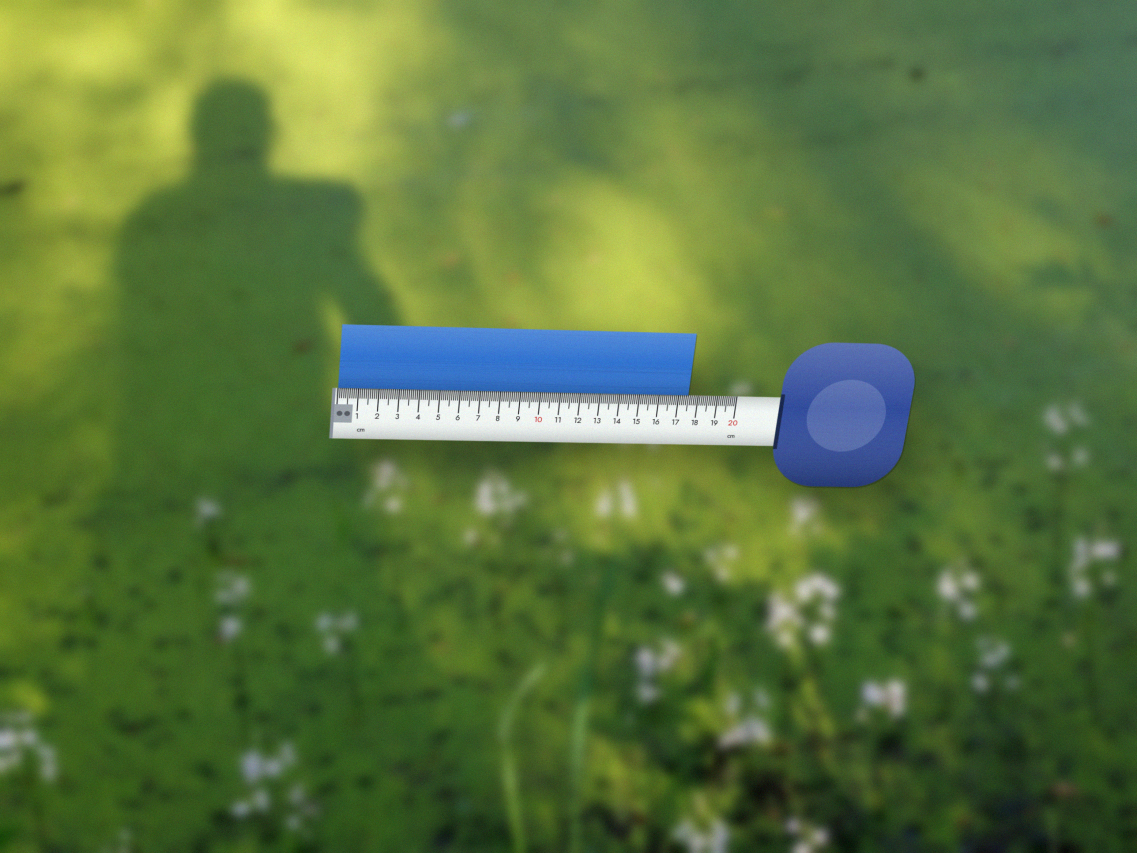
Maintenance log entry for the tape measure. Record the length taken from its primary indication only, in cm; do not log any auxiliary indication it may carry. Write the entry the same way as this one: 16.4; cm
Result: 17.5; cm
